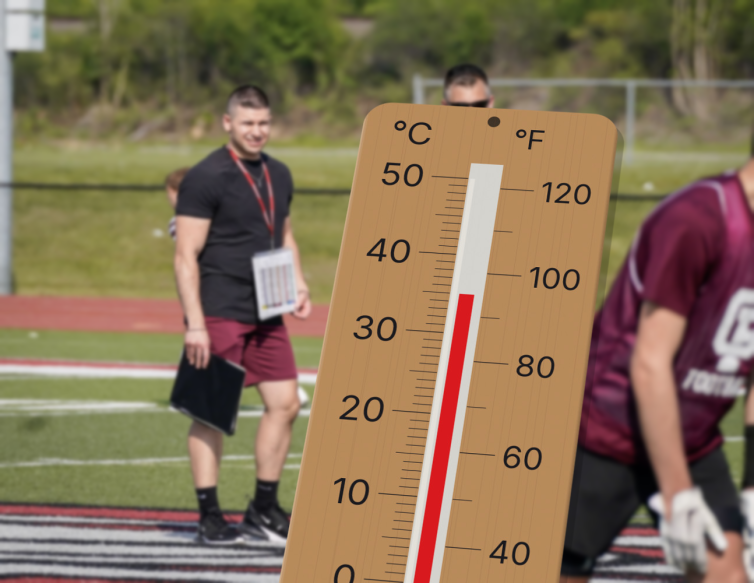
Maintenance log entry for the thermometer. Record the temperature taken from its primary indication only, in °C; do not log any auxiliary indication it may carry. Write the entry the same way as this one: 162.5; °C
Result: 35; °C
